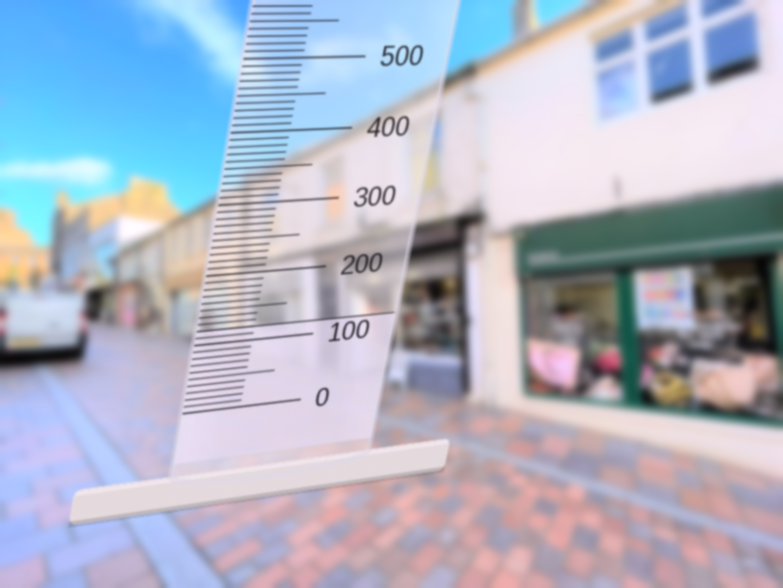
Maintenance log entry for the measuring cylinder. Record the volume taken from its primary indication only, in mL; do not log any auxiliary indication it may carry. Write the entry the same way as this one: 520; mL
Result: 120; mL
